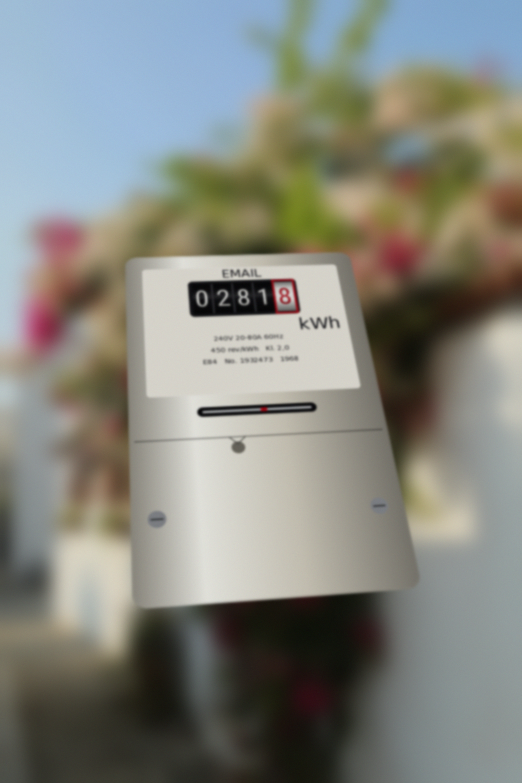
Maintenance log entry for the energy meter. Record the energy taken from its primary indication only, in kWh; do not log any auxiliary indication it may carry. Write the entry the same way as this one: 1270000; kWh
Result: 281.8; kWh
